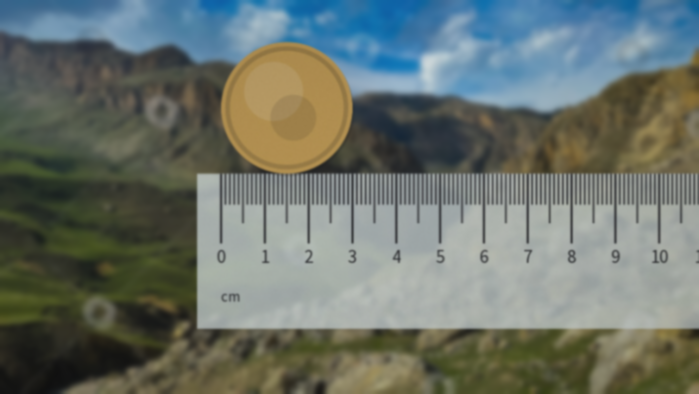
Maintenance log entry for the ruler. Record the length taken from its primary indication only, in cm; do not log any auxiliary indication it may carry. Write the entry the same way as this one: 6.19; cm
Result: 3; cm
